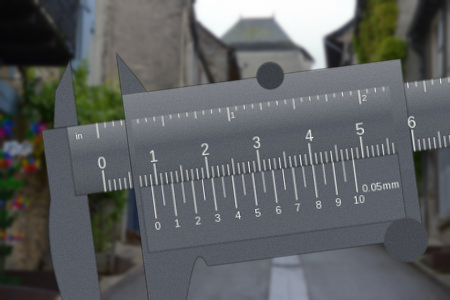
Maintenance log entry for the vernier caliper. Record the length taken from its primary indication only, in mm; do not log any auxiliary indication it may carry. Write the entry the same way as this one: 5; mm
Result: 9.0; mm
